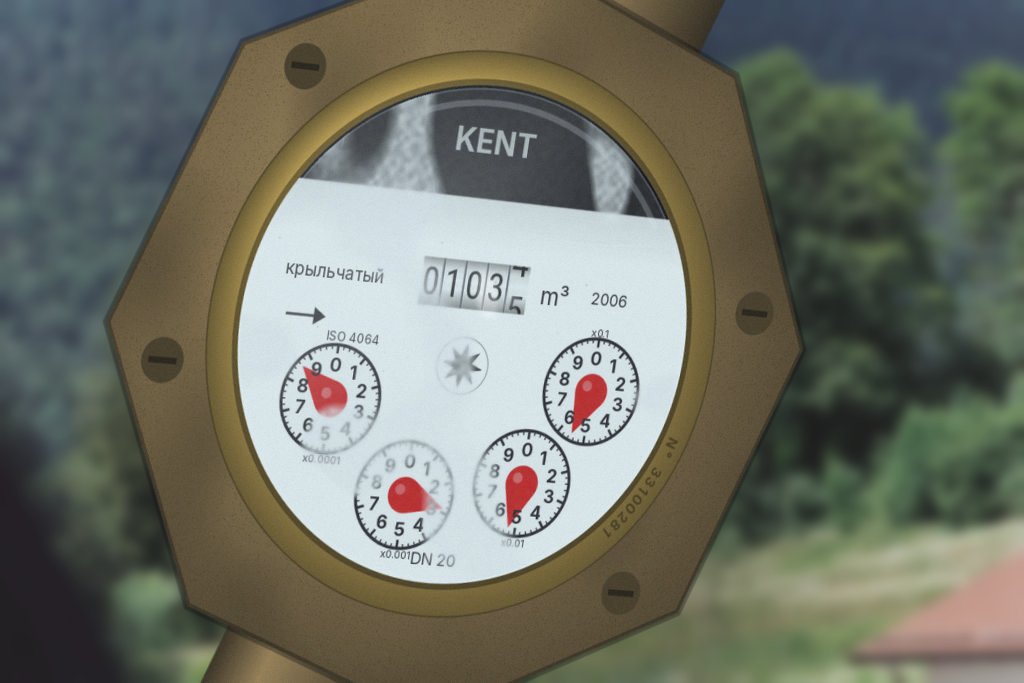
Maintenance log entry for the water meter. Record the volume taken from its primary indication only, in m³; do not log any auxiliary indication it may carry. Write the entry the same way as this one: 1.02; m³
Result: 1034.5528; m³
